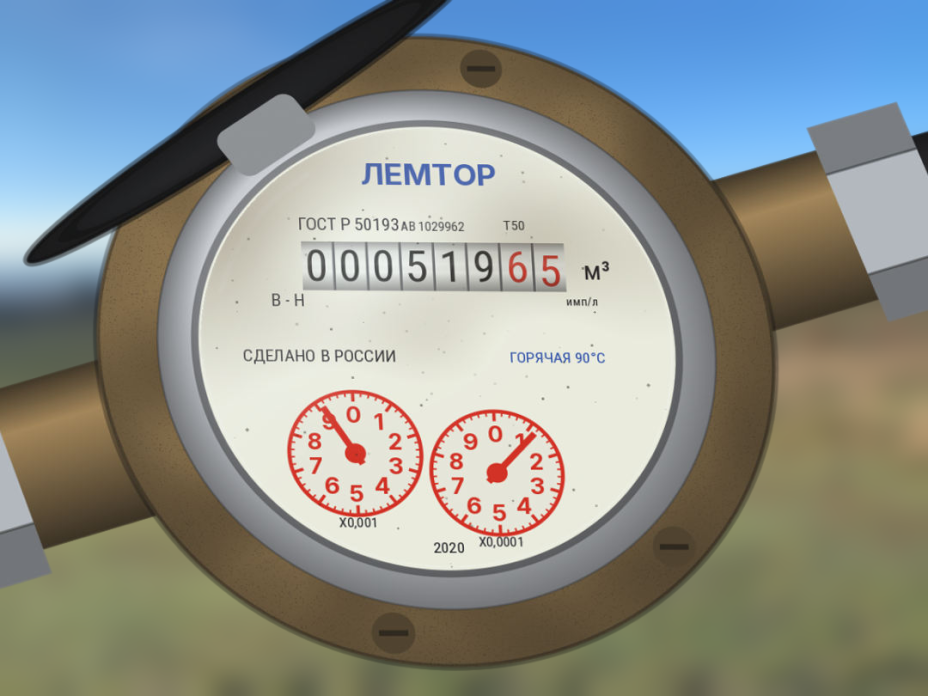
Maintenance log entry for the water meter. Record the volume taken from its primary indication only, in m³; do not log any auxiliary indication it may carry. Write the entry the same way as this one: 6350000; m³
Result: 519.6491; m³
